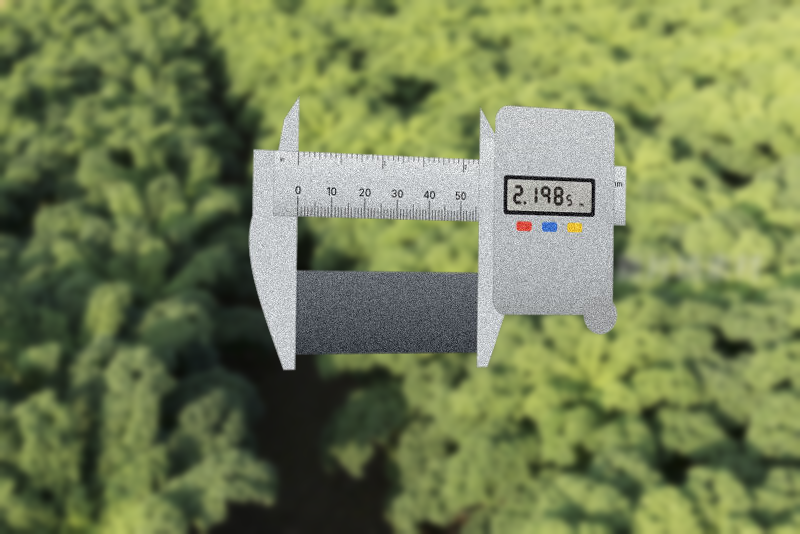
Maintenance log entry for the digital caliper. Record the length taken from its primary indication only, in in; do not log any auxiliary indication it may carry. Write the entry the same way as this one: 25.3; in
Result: 2.1985; in
